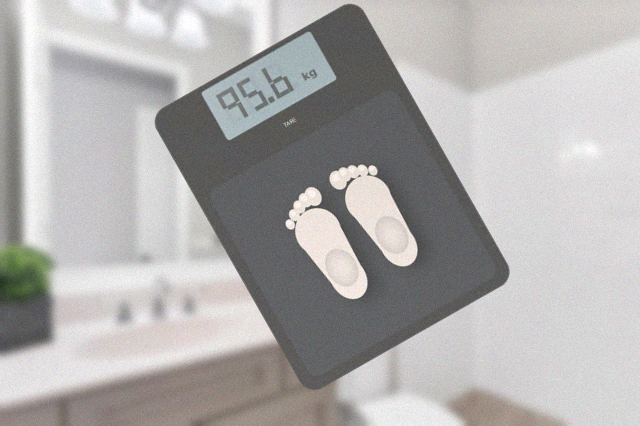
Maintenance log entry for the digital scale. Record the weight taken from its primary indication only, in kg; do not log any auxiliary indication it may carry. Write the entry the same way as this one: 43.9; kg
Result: 95.6; kg
